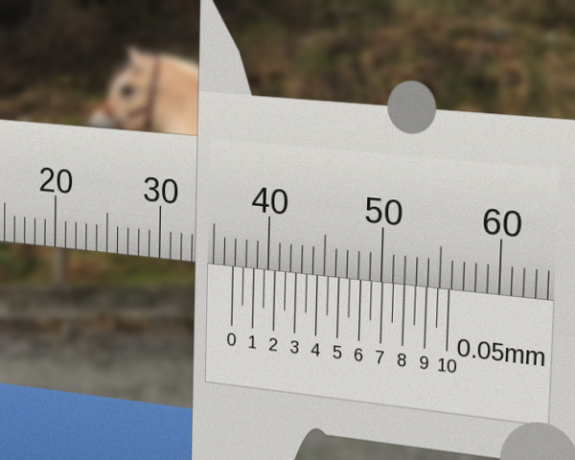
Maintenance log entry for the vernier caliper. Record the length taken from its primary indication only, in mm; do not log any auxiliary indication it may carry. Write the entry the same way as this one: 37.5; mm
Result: 36.8; mm
